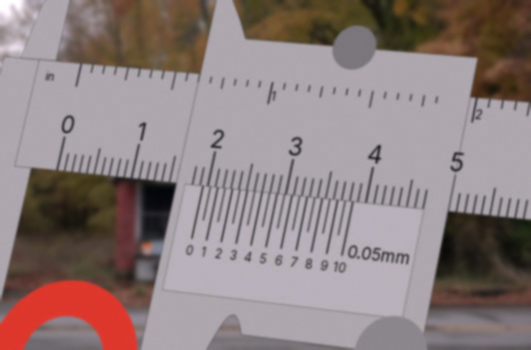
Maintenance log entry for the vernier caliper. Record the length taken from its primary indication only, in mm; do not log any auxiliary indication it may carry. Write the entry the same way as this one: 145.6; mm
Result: 19.4; mm
